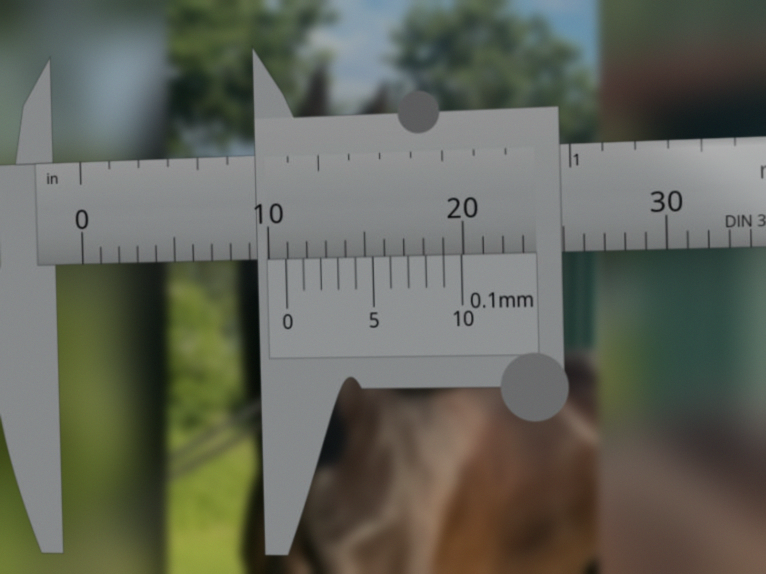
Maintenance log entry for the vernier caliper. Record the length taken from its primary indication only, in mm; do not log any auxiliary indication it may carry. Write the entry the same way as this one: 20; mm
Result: 10.9; mm
